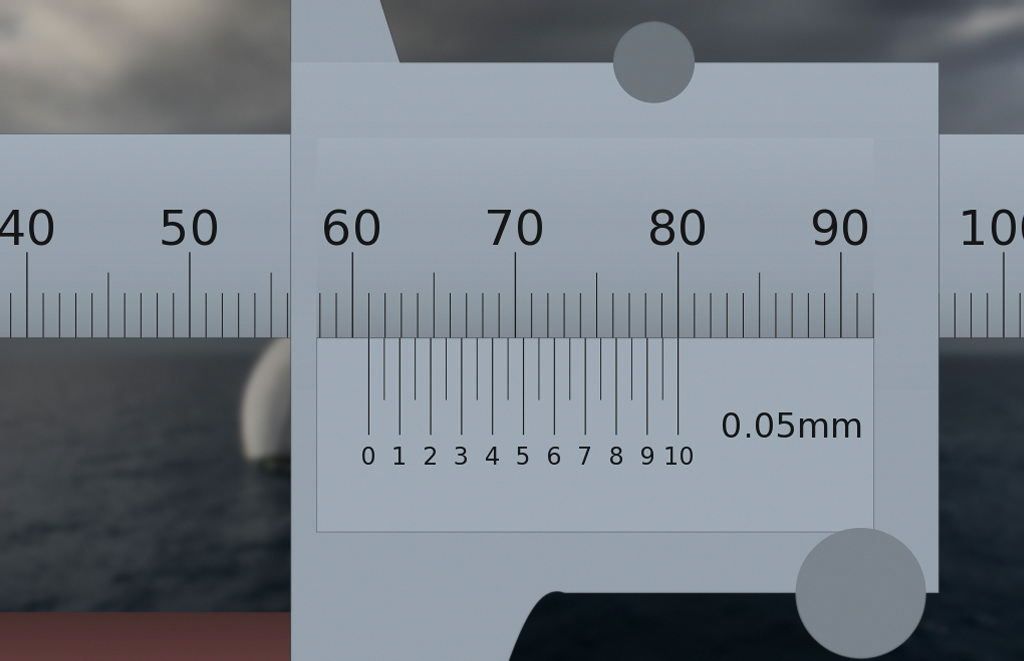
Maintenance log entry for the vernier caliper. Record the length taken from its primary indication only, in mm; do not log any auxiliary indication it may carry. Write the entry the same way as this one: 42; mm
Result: 61.0; mm
